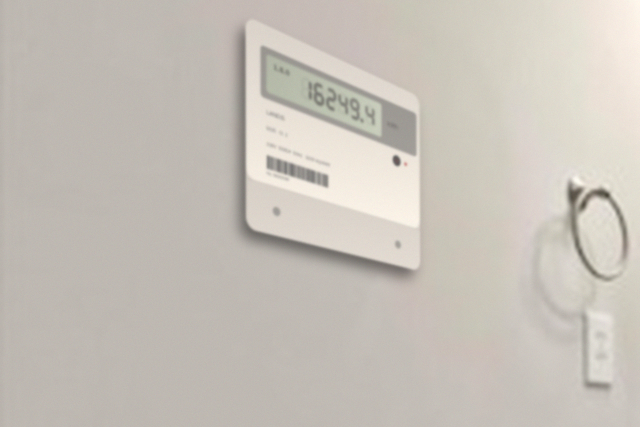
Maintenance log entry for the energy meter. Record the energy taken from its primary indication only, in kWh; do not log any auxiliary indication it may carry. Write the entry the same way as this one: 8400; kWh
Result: 16249.4; kWh
